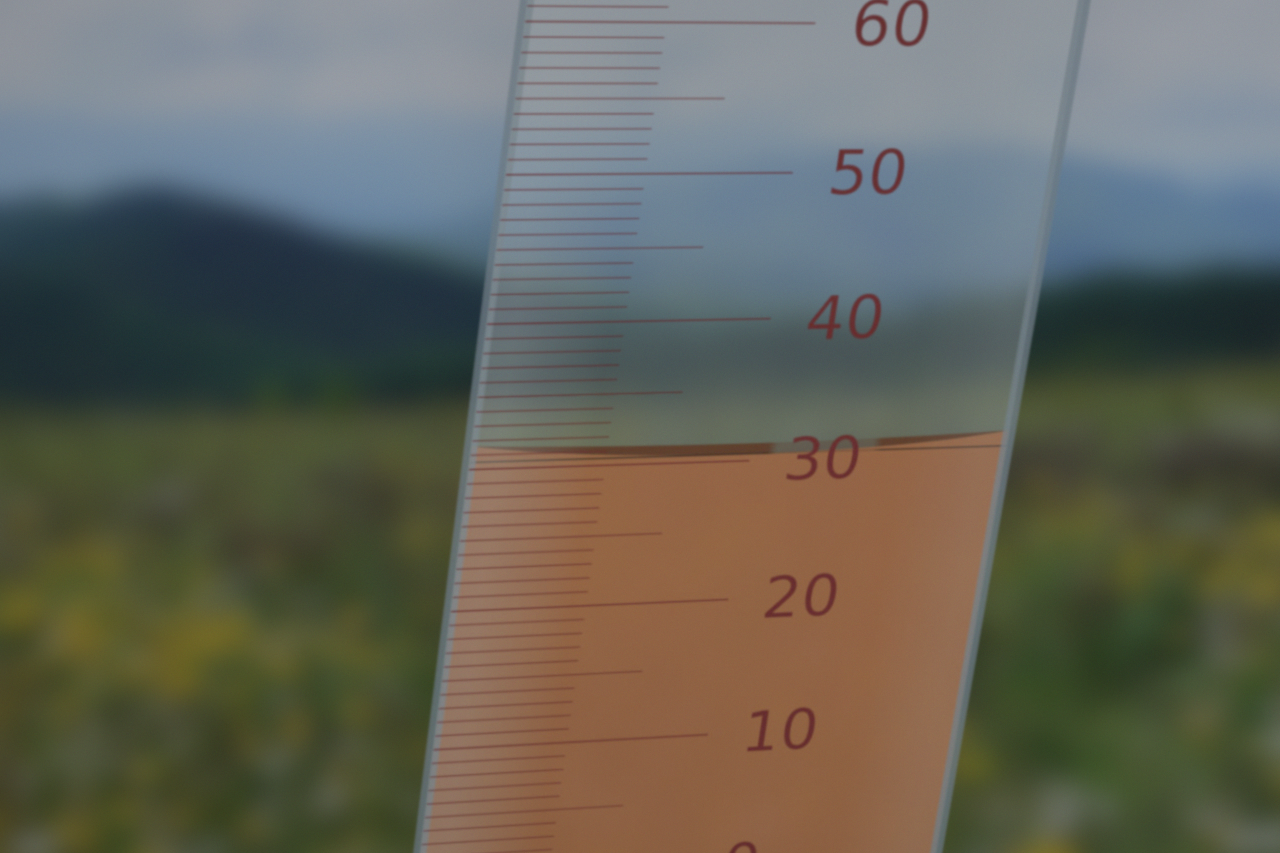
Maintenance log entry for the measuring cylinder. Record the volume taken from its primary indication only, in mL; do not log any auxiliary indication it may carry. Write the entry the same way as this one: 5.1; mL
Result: 30.5; mL
